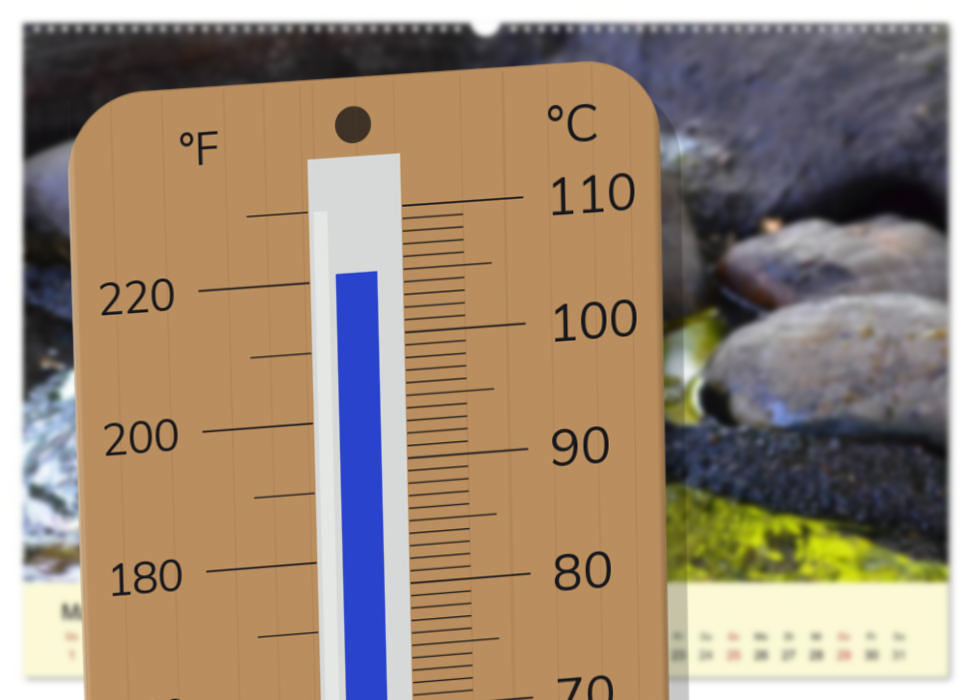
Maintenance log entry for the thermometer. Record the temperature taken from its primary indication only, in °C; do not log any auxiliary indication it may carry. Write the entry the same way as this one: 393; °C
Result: 105; °C
